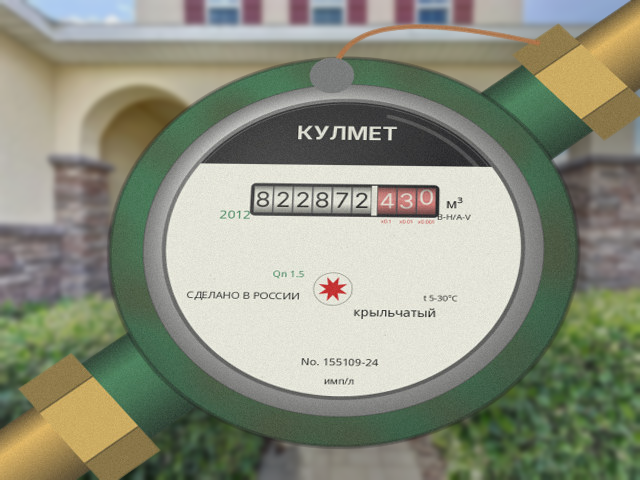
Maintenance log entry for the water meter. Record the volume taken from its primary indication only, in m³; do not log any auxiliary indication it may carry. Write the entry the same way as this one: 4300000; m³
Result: 822872.430; m³
